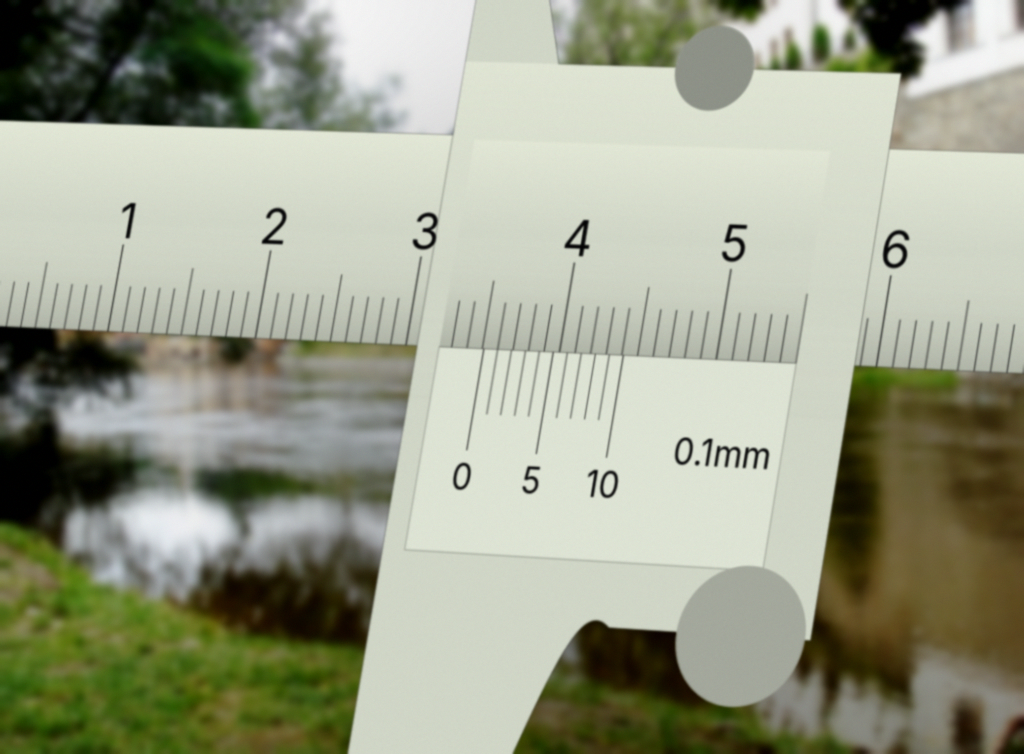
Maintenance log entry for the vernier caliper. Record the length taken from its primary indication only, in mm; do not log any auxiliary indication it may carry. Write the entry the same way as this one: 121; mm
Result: 35.1; mm
